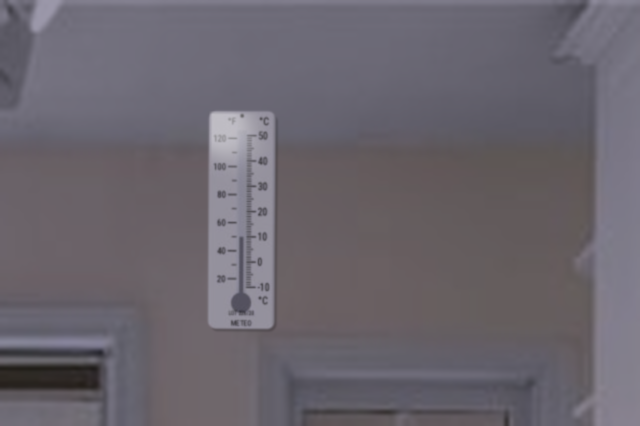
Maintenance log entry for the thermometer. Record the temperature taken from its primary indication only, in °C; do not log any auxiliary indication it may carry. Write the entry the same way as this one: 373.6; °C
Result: 10; °C
